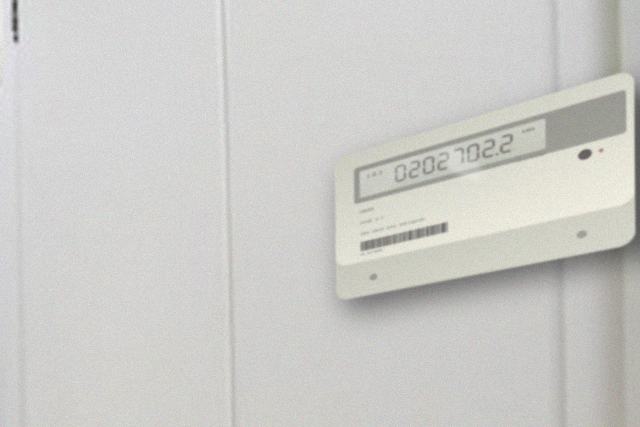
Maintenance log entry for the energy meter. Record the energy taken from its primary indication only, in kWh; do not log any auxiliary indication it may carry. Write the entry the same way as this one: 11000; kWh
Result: 202702.2; kWh
